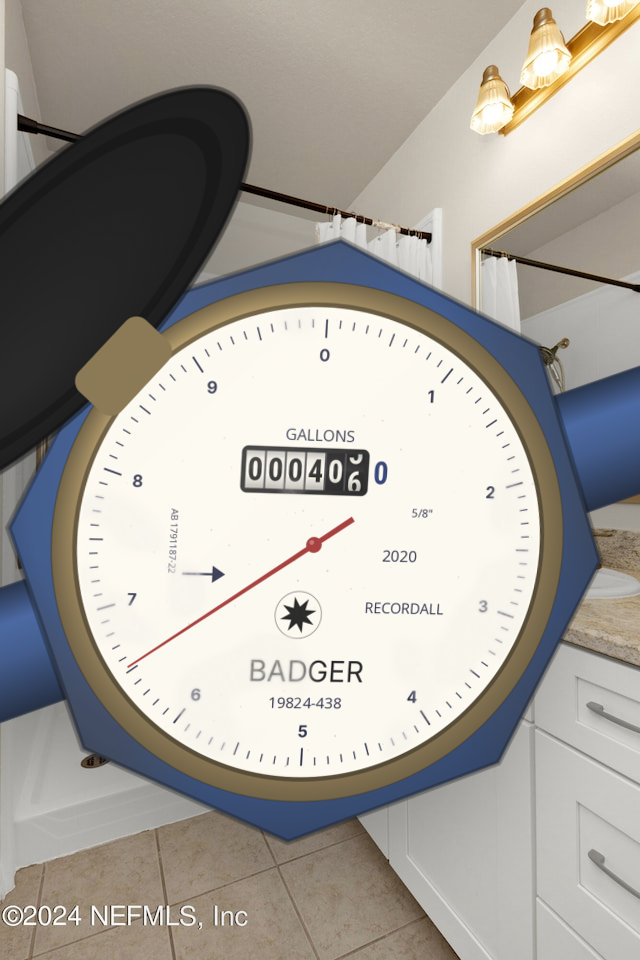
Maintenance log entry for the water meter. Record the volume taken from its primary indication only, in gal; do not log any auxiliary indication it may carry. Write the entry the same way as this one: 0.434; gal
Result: 4056.5; gal
